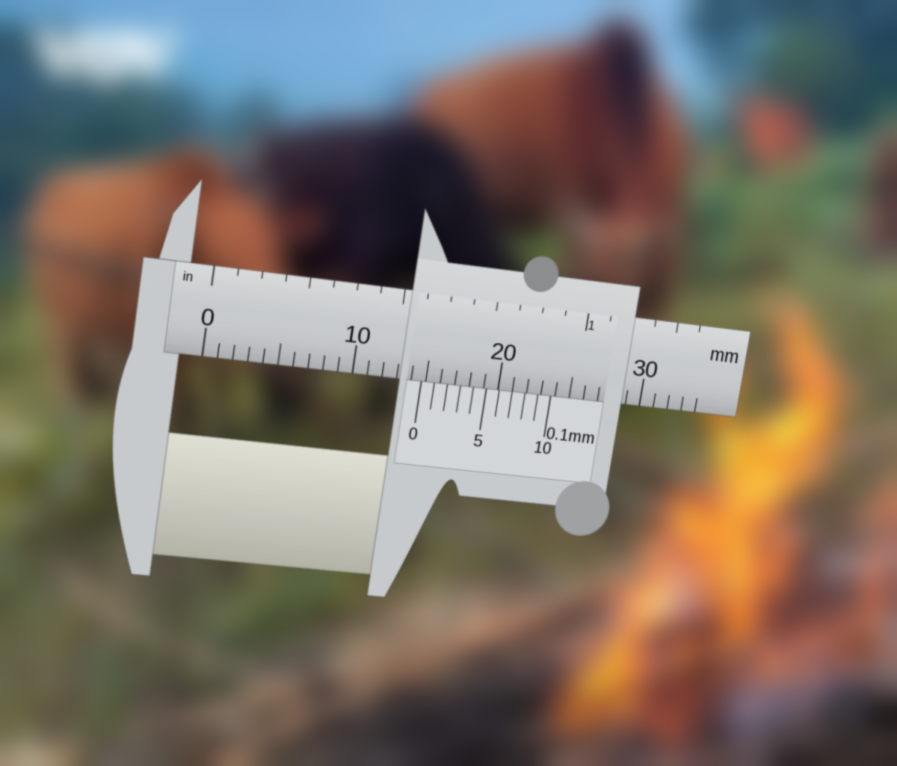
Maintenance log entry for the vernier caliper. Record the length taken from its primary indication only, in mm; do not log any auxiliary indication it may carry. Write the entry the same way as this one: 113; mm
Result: 14.7; mm
